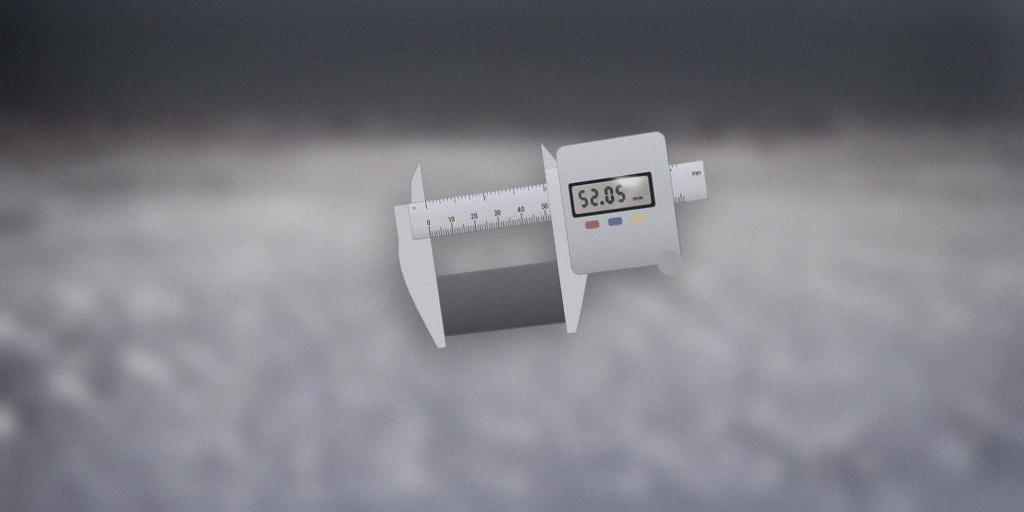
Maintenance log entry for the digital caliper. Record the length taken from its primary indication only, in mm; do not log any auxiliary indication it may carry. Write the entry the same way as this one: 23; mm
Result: 52.05; mm
